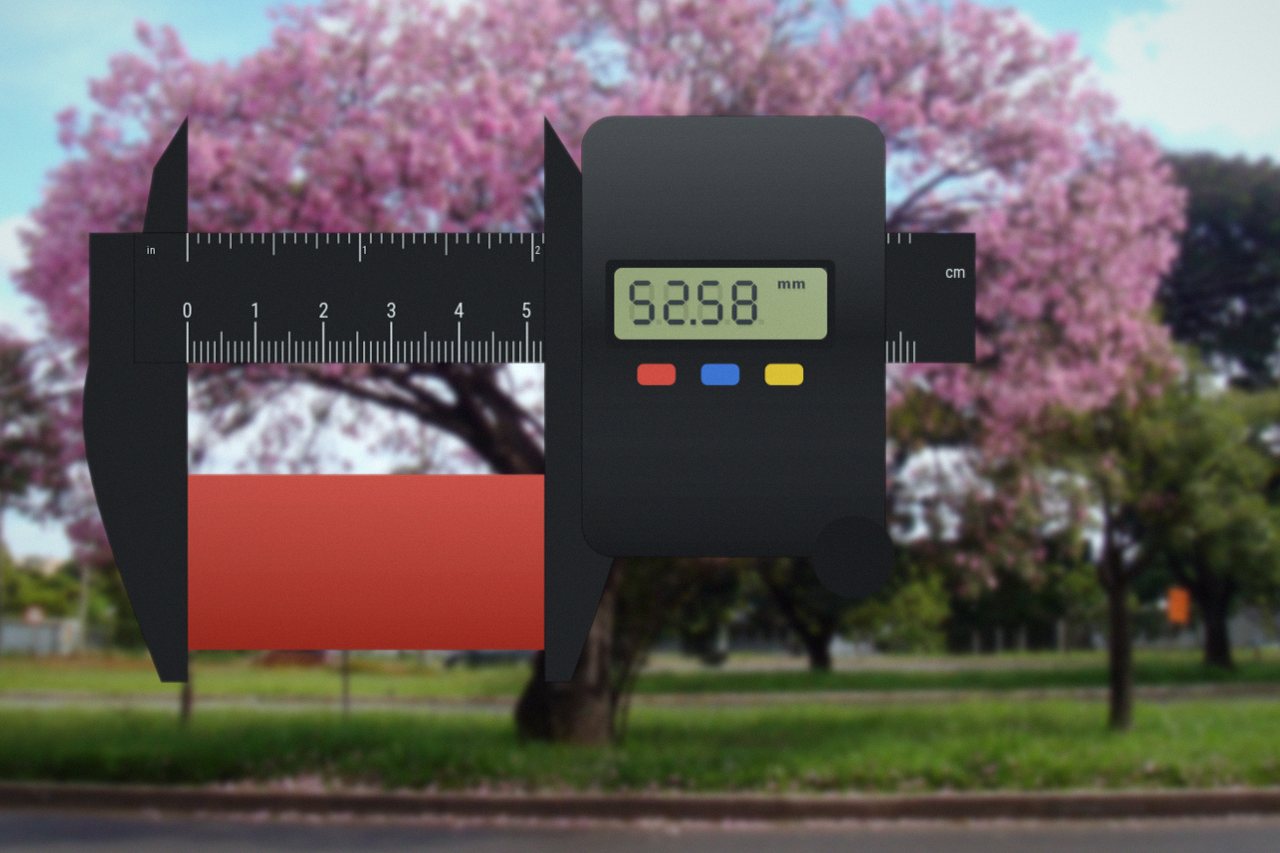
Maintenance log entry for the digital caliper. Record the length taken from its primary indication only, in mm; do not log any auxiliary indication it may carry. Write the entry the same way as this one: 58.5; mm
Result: 52.58; mm
